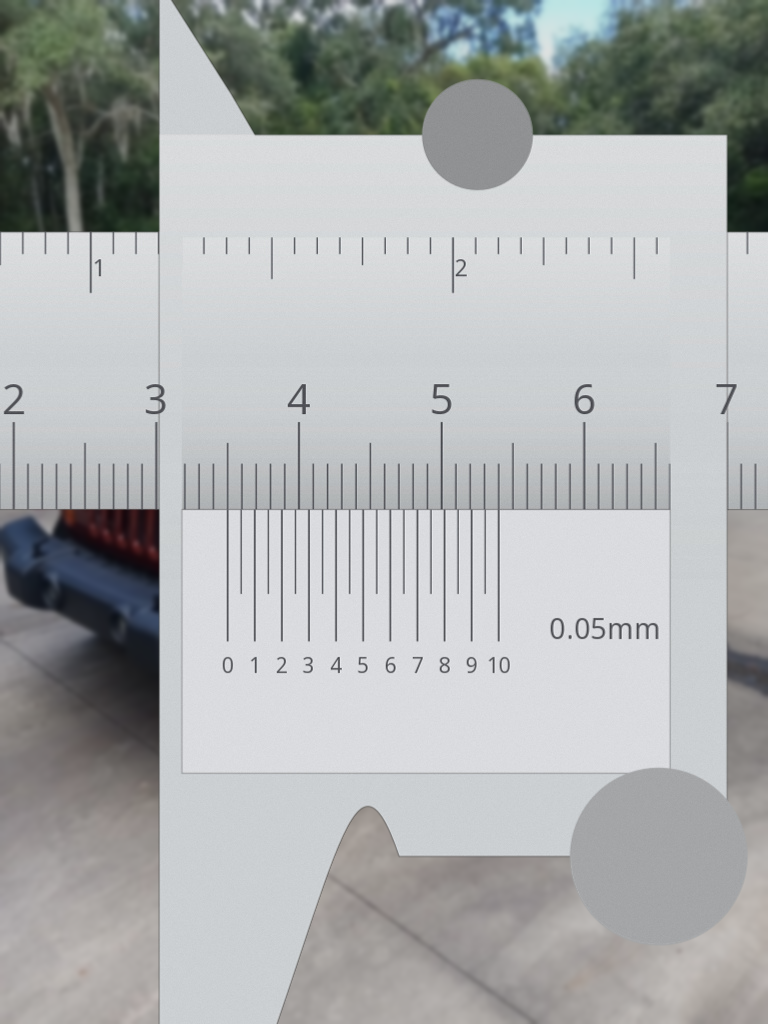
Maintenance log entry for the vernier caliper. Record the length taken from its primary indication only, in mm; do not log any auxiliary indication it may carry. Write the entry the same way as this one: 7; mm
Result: 35.0; mm
